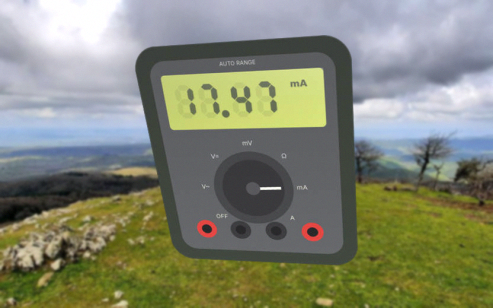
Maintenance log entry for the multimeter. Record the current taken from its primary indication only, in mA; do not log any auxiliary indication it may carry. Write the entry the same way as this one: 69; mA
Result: 17.47; mA
